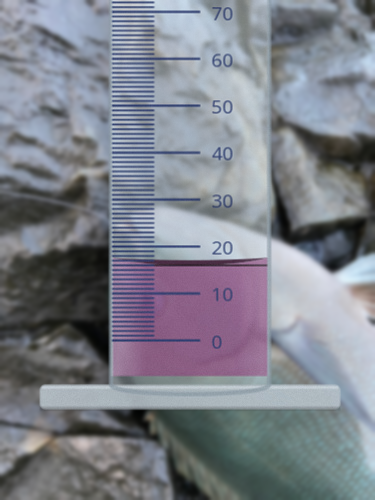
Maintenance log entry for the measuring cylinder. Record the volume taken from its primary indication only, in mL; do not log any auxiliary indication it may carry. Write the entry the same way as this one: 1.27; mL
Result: 16; mL
